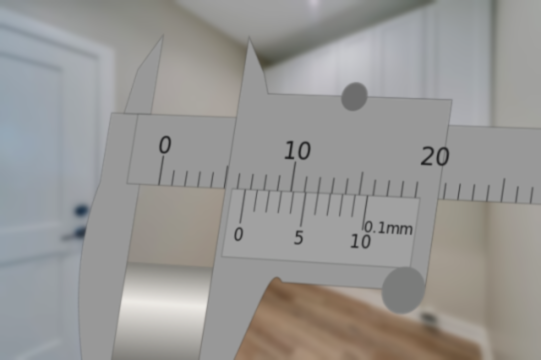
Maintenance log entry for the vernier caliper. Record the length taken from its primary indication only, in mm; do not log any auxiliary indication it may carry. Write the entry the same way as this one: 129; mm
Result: 6.6; mm
